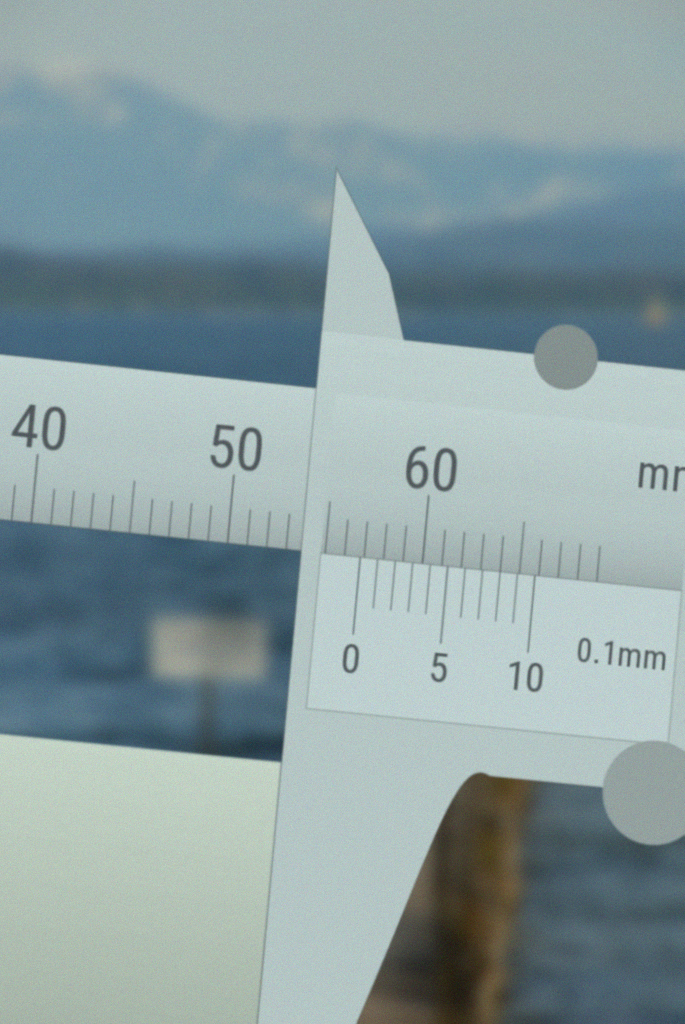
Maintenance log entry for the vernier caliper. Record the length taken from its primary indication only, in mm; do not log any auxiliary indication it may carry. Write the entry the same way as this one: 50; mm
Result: 56.8; mm
